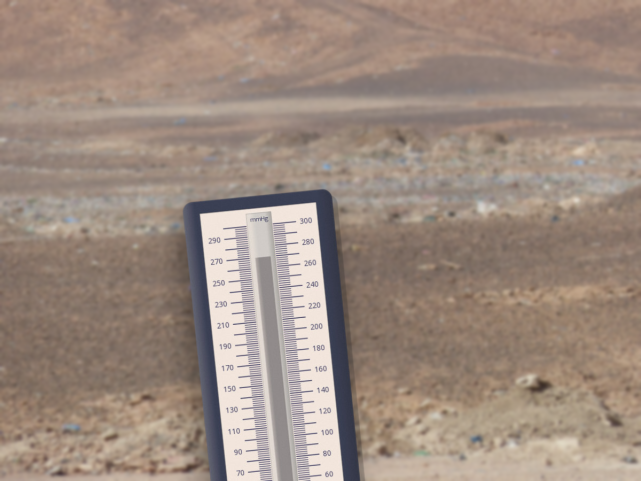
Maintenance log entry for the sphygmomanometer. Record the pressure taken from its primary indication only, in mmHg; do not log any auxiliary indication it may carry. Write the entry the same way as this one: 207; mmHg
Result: 270; mmHg
